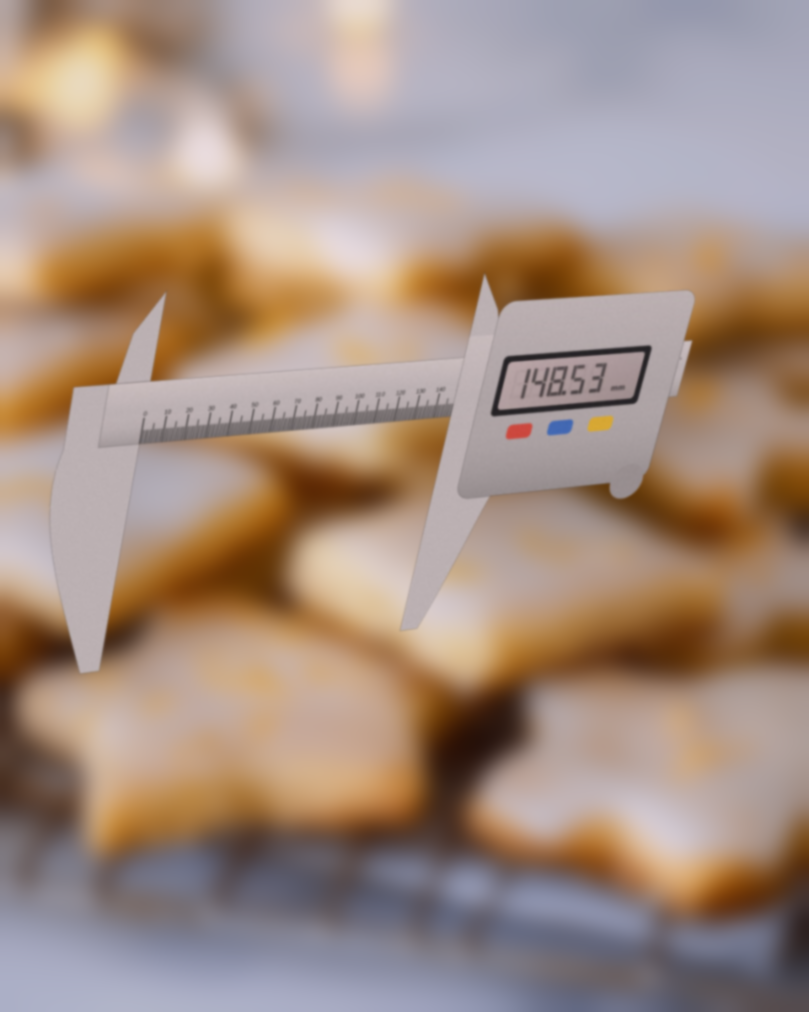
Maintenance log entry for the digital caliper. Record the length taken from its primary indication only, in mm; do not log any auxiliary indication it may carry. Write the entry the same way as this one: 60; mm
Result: 148.53; mm
